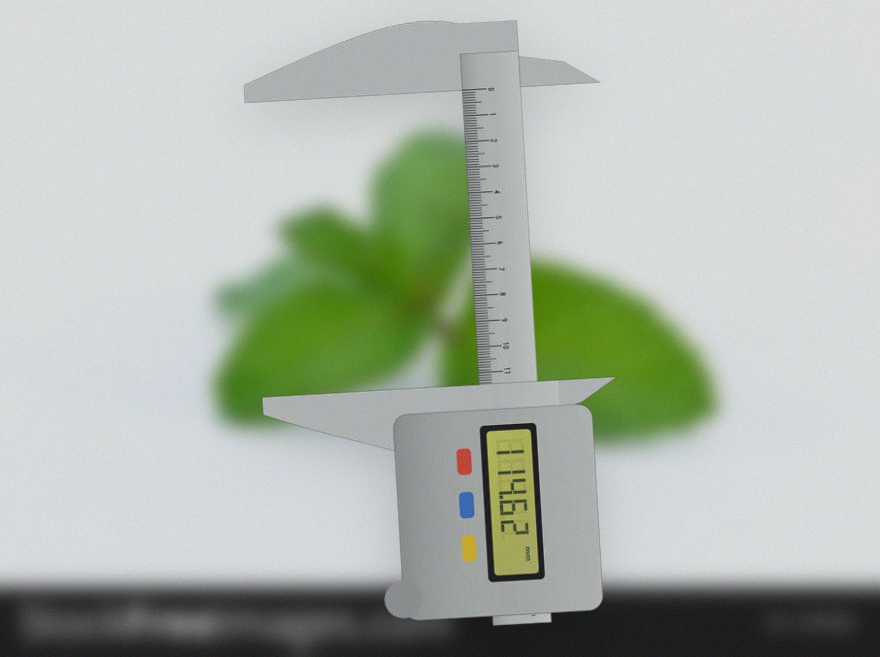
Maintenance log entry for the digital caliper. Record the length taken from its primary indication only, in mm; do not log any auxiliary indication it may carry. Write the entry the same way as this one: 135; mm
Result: 114.62; mm
